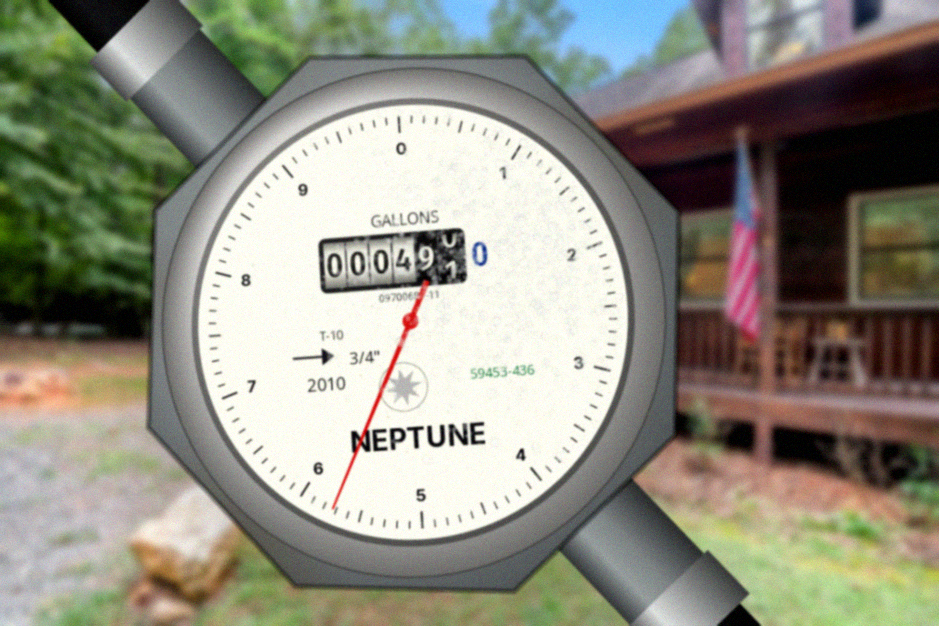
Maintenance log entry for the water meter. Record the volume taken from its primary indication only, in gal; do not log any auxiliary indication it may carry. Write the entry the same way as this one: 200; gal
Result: 4905.7; gal
